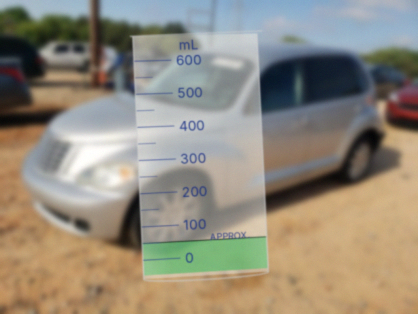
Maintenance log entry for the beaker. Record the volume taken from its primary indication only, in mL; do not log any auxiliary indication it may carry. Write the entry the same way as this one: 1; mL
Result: 50; mL
